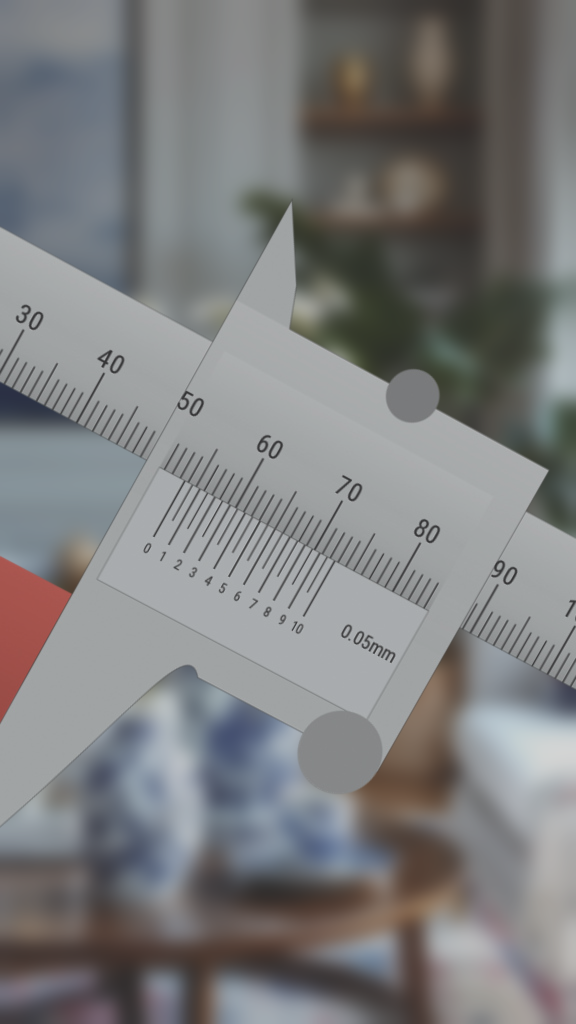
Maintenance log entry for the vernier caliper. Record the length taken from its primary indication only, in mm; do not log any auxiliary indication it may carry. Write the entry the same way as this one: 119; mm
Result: 53.6; mm
